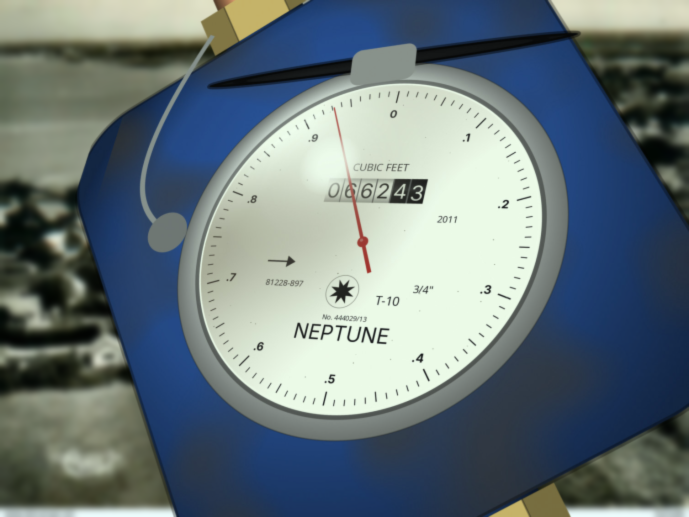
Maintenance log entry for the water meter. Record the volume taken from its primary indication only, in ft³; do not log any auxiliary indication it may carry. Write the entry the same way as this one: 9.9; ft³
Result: 66242.93; ft³
